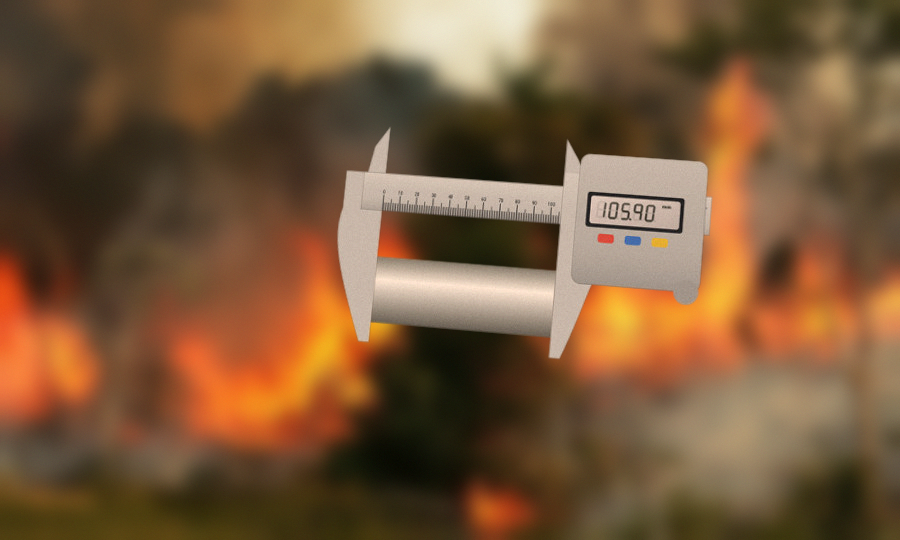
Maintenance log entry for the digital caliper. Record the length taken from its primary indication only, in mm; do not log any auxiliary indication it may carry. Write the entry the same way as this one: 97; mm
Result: 105.90; mm
